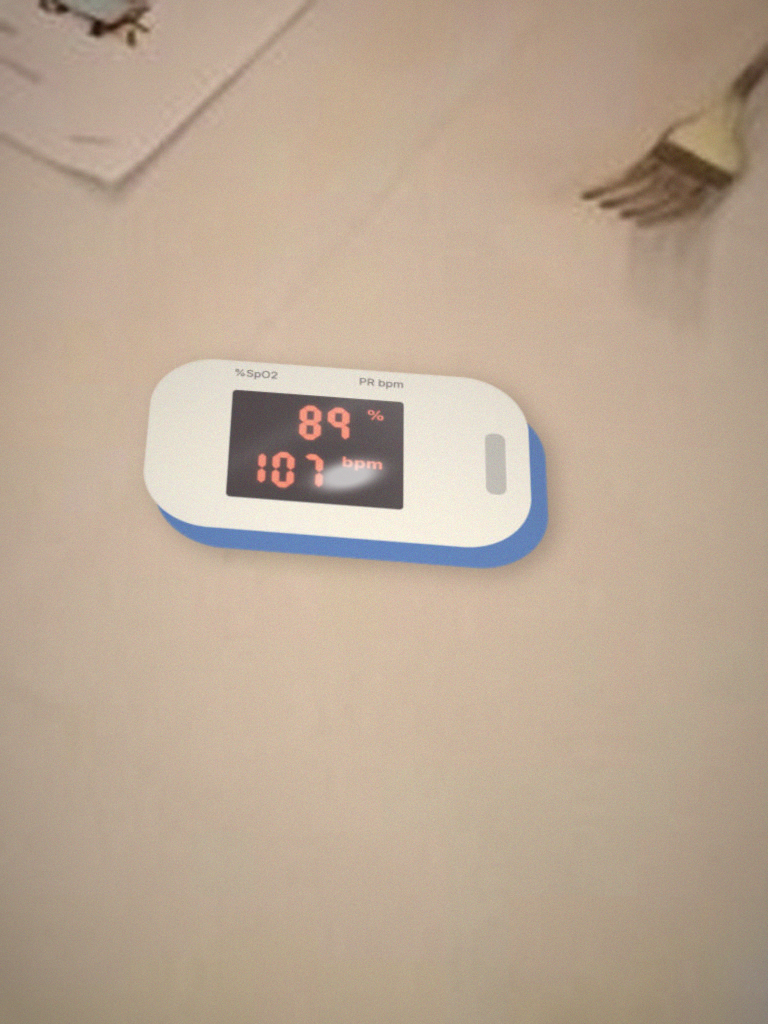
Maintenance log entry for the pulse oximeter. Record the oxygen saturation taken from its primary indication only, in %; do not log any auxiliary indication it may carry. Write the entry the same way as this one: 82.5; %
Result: 89; %
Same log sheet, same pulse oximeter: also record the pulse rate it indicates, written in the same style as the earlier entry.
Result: 107; bpm
